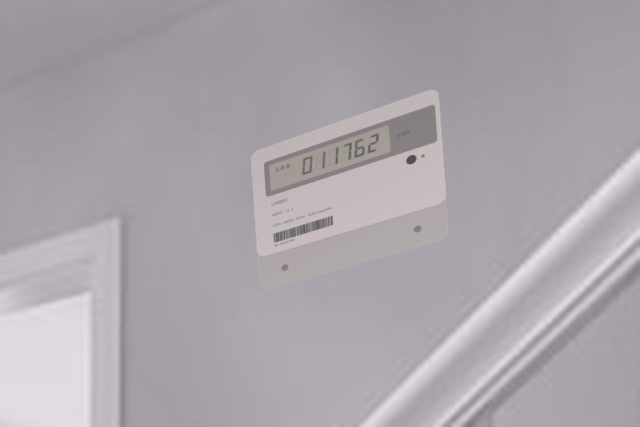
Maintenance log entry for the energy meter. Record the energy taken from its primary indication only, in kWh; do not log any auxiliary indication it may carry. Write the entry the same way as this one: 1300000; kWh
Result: 11762; kWh
